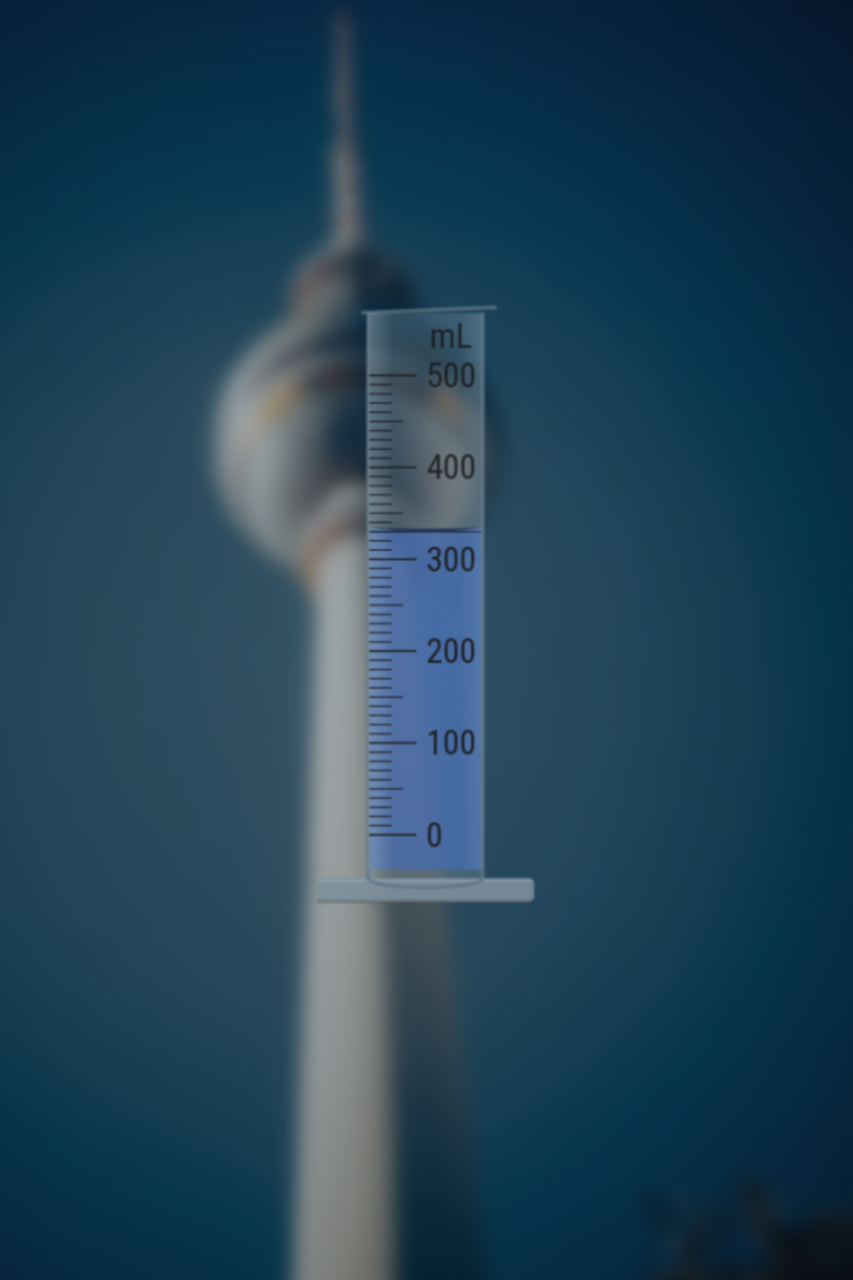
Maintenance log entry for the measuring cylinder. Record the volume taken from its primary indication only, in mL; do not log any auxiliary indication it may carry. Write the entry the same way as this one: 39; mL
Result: 330; mL
